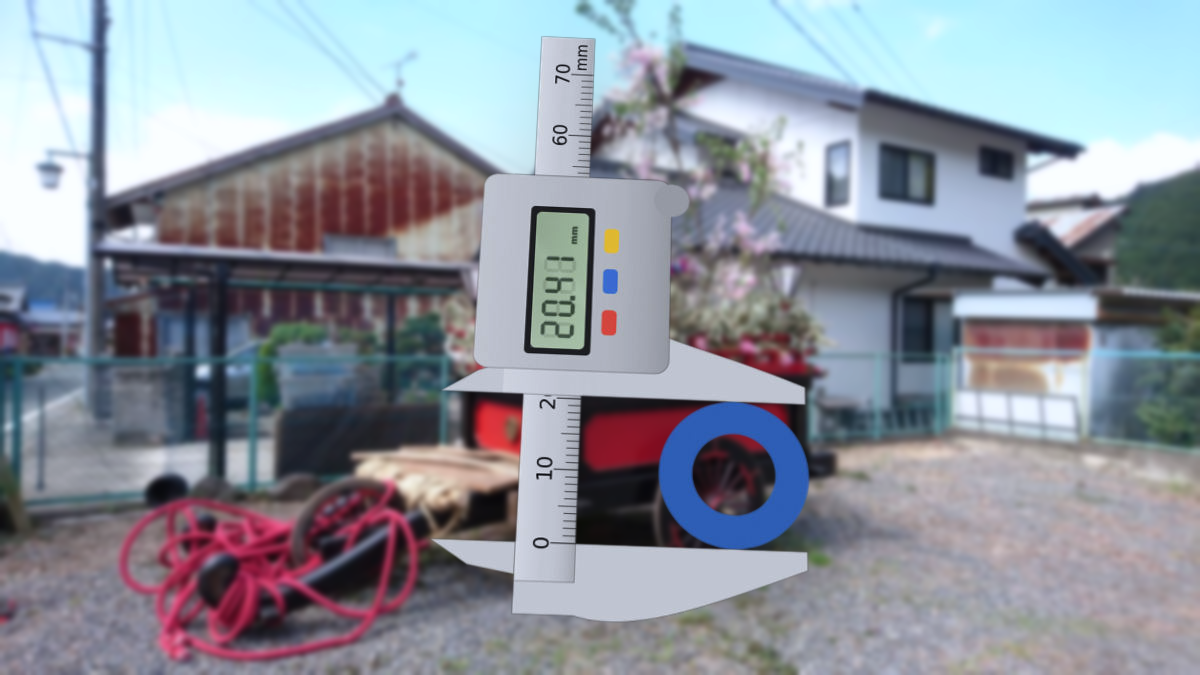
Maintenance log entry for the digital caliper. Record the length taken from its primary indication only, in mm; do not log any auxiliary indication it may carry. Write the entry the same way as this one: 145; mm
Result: 20.41; mm
